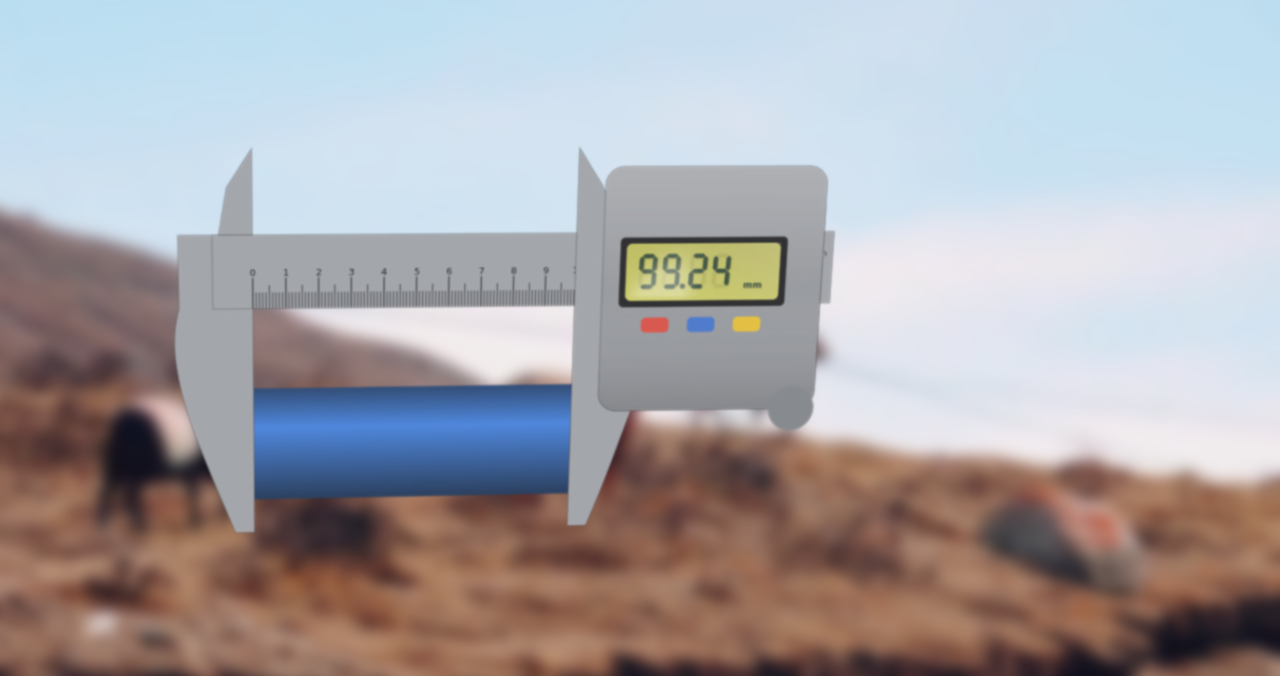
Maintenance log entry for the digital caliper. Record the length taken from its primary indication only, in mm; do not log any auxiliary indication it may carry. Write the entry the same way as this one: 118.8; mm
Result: 99.24; mm
